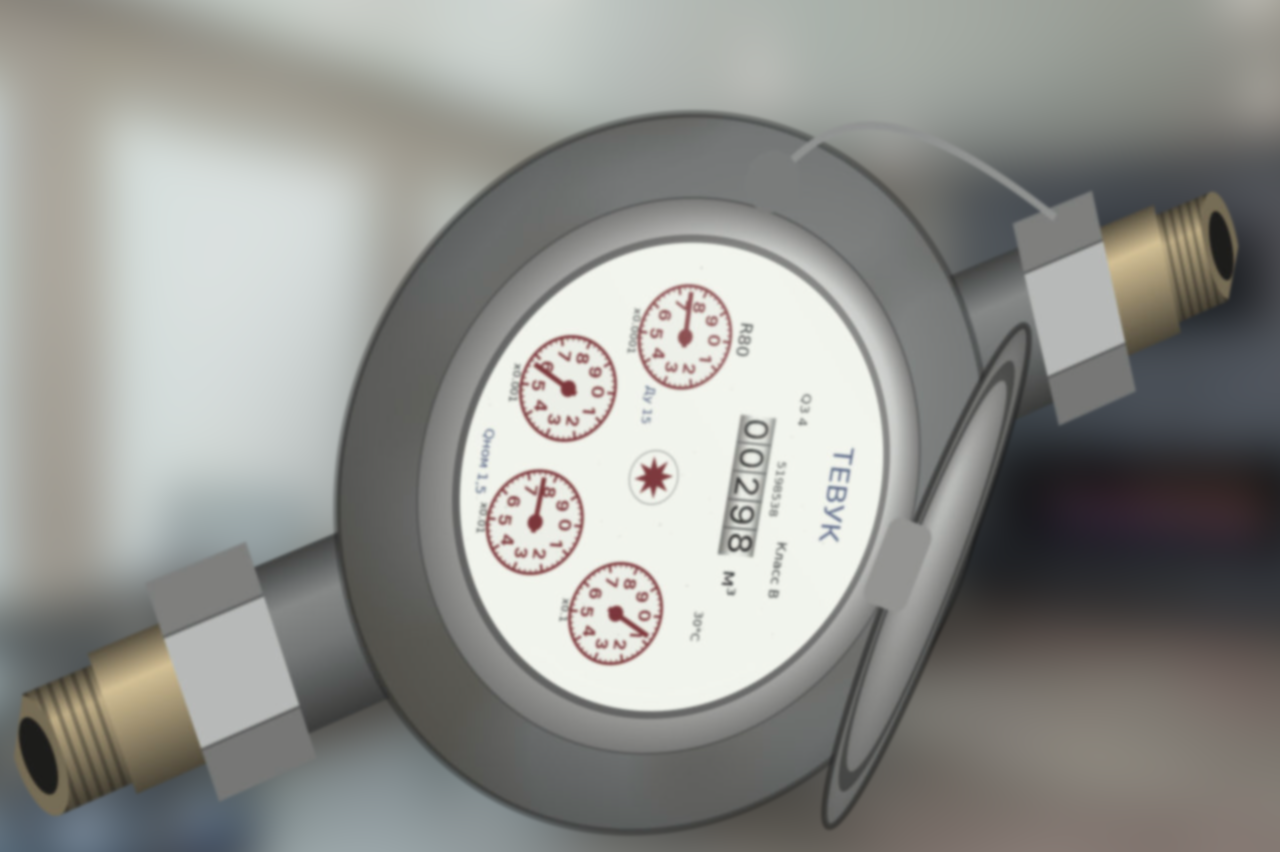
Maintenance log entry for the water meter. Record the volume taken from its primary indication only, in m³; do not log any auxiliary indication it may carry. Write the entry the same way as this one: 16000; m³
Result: 298.0757; m³
